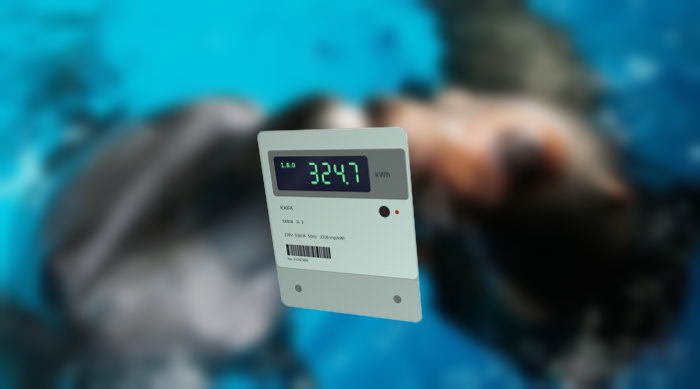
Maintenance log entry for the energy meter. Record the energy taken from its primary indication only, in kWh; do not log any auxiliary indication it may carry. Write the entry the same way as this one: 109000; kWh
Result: 324.7; kWh
